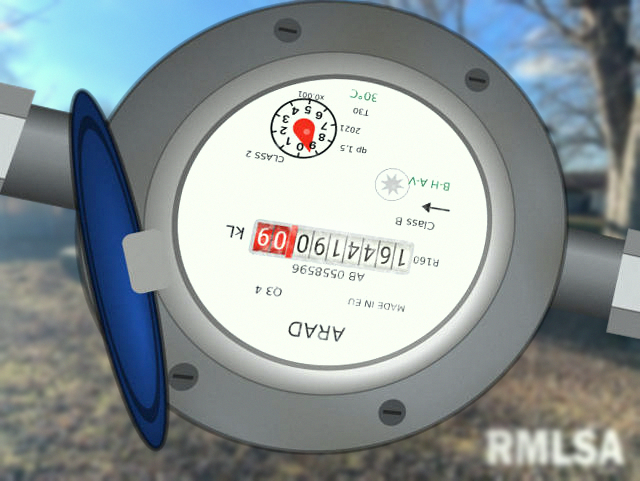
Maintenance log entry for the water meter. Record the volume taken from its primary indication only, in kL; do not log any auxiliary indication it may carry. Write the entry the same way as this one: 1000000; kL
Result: 1644190.089; kL
